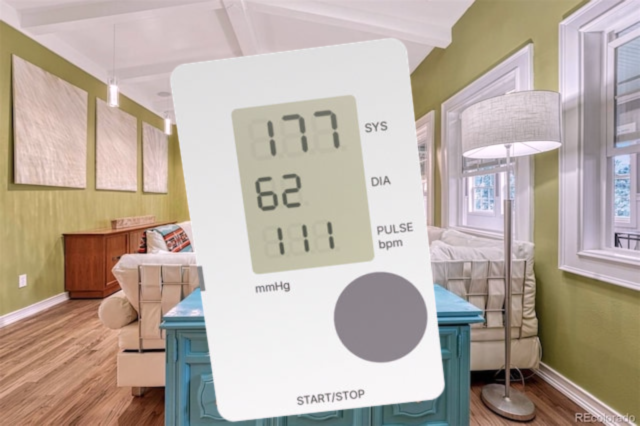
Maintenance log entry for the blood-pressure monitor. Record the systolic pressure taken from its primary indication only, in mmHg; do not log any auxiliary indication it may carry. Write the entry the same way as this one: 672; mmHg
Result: 177; mmHg
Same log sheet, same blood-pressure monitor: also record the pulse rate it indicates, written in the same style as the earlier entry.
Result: 111; bpm
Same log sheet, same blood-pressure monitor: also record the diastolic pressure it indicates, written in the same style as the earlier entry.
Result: 62; mmHg
